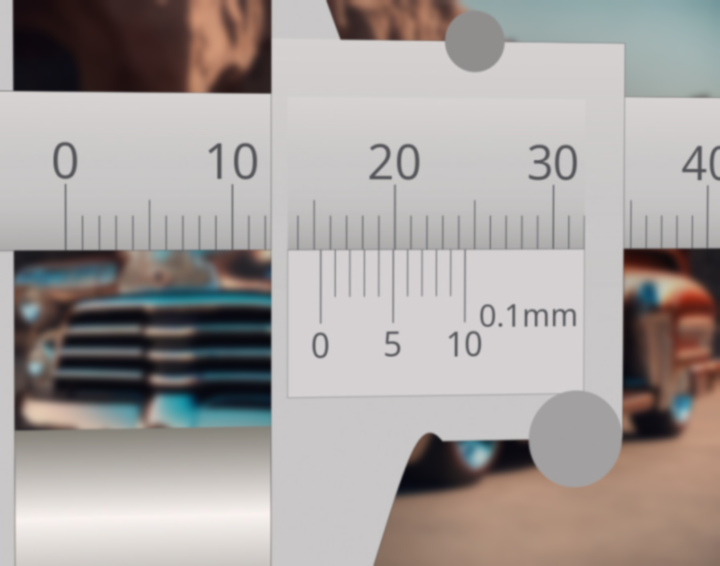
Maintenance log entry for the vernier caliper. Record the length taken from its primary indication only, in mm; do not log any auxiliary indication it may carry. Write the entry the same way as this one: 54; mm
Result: 15.4; mm
